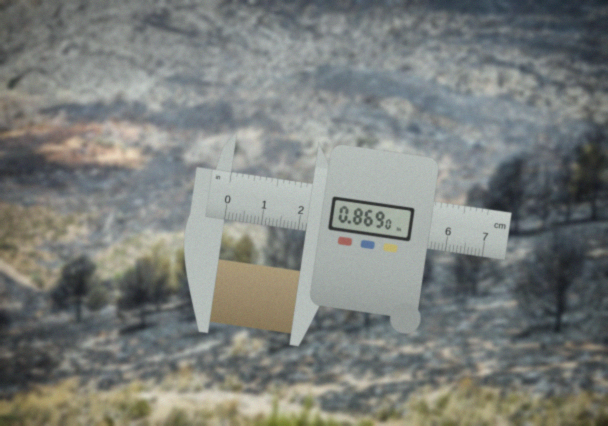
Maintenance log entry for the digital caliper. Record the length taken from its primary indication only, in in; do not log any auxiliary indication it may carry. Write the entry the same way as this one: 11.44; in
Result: 0.8690; in
